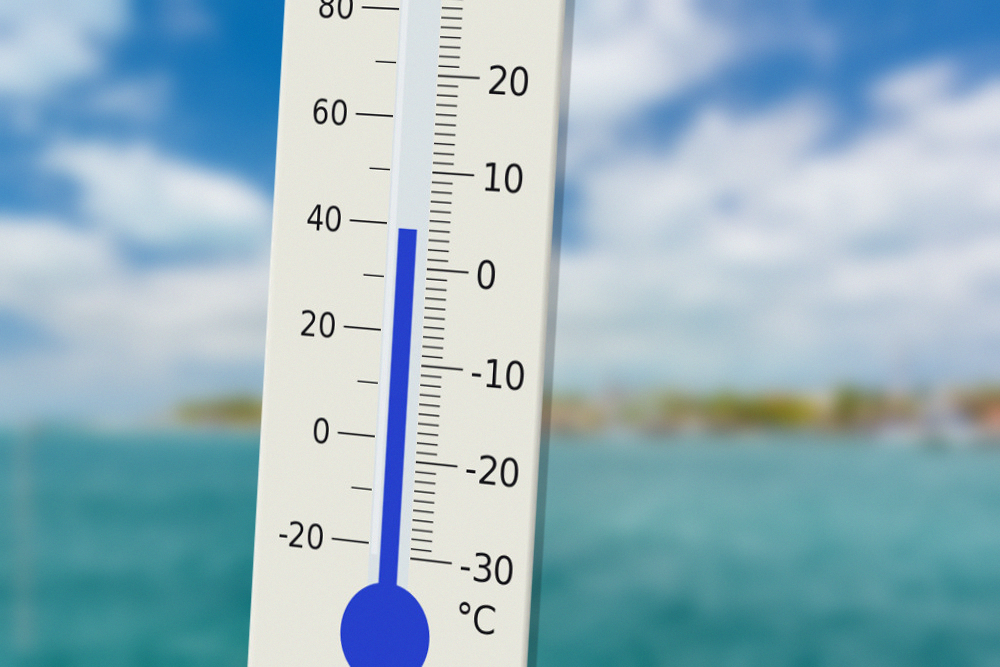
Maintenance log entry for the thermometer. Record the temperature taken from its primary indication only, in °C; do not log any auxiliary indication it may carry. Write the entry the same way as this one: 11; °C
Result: 4; °C
